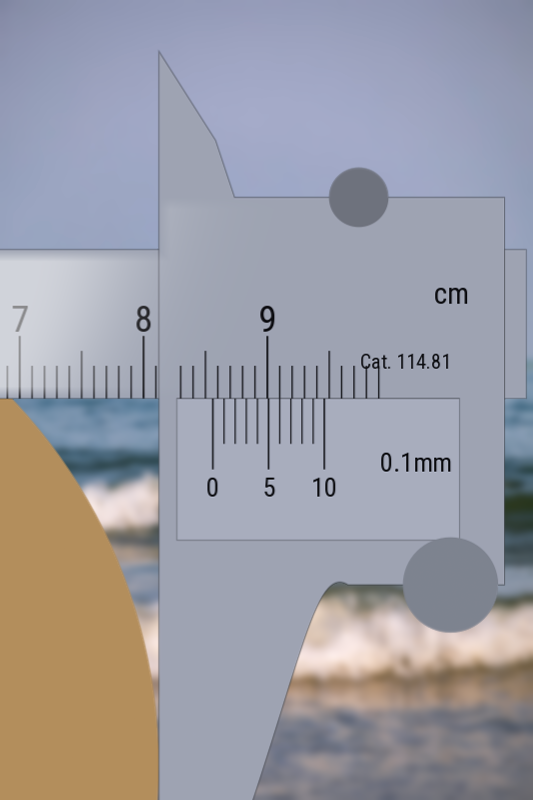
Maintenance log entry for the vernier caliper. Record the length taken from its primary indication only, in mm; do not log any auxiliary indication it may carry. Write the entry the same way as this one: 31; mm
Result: 85.6; mm
